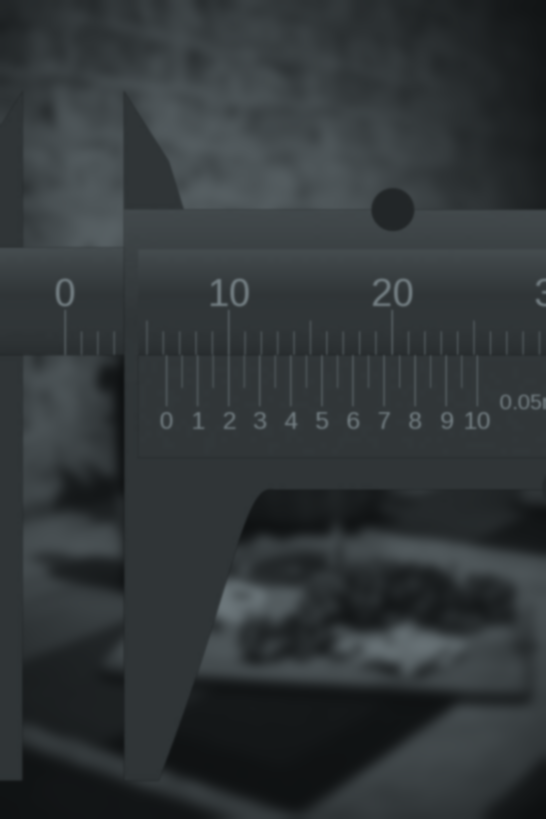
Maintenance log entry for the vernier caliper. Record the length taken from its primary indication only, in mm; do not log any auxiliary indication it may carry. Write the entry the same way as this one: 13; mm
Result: 6.2; mm
